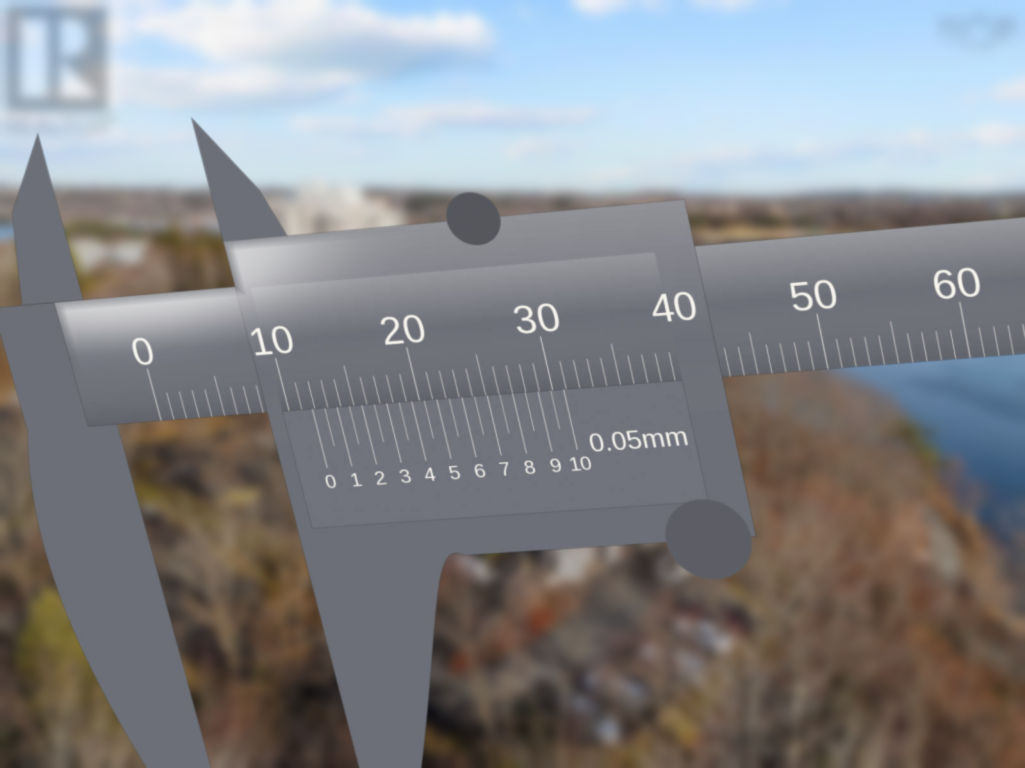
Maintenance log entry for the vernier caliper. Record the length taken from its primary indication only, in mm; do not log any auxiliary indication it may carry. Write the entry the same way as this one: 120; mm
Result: 11.8; mm
